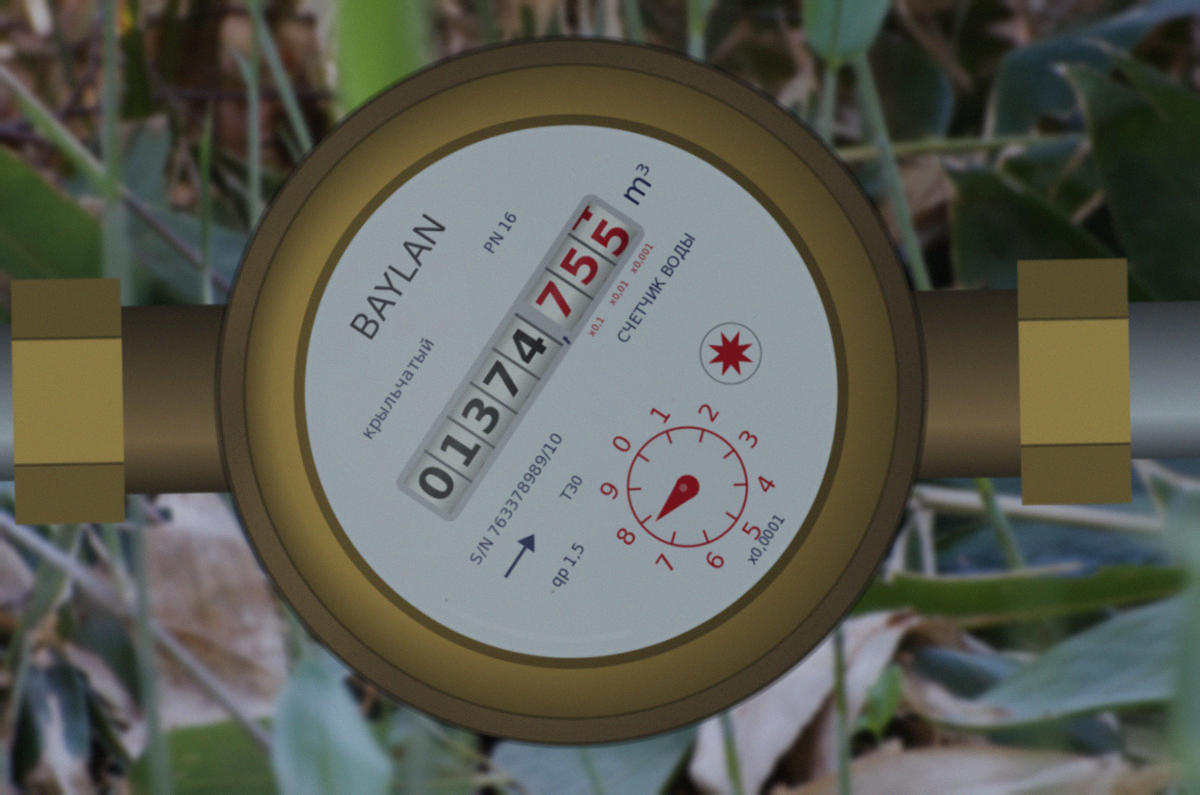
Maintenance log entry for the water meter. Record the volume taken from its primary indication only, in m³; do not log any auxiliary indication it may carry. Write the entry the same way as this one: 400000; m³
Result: 1374.7547; m³
